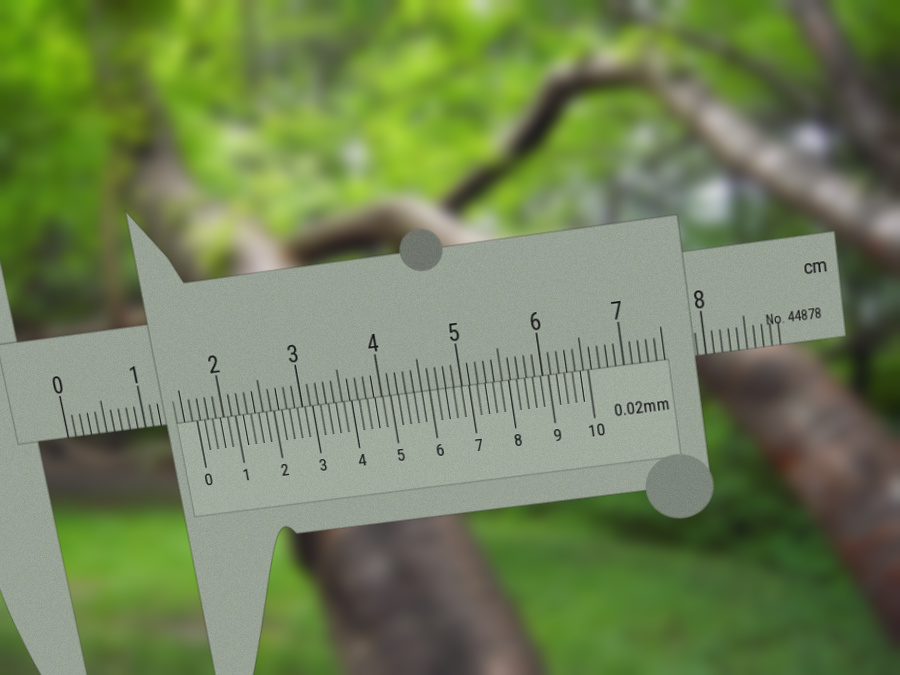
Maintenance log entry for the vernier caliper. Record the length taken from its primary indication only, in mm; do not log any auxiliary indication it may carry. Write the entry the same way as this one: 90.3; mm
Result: 16.6; mm
